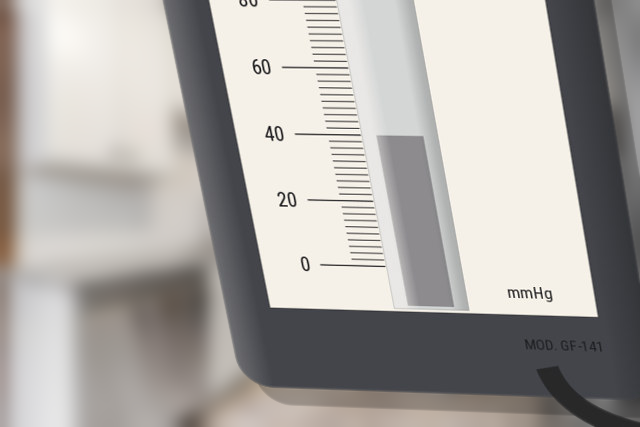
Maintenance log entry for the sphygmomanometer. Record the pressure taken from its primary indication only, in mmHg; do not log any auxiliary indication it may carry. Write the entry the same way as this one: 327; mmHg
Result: 40; mmHg
